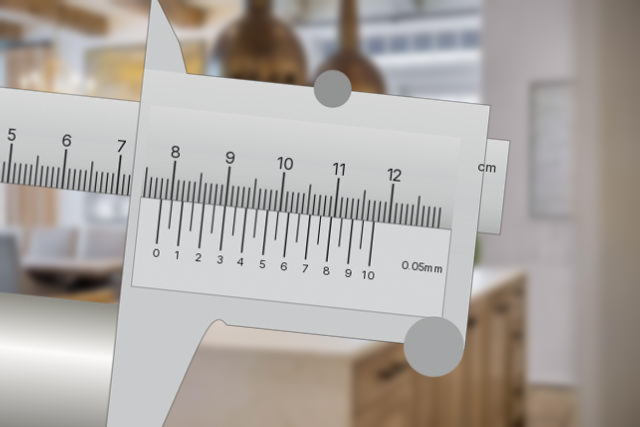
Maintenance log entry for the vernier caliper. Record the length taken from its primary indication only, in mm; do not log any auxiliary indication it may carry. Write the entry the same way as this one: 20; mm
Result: 78.2; mm
